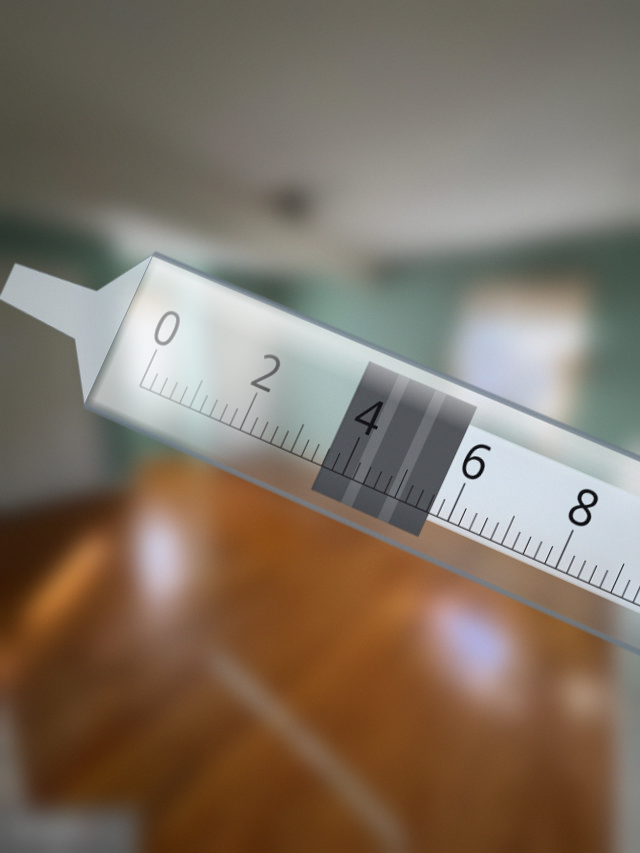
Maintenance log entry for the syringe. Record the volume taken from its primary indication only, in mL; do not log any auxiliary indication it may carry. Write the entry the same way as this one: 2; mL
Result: 3.6; mL
